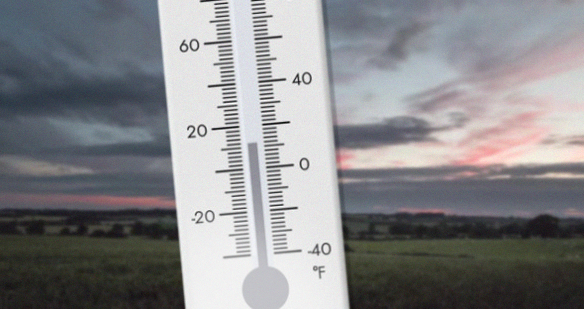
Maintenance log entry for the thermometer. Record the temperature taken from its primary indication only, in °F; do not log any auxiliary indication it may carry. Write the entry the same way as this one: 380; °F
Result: 12; °F
